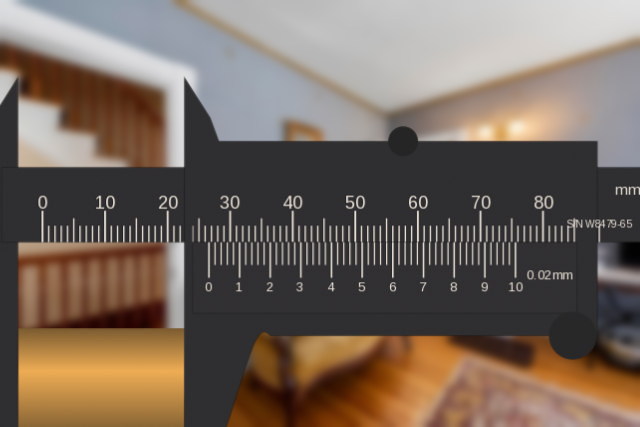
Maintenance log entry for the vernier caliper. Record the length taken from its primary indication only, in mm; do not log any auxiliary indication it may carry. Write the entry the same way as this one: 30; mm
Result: 26.6; mm
